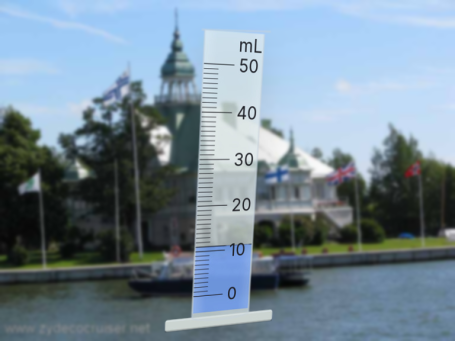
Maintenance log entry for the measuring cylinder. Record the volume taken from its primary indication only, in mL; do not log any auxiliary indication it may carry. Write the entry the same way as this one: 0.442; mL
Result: 11; mL
